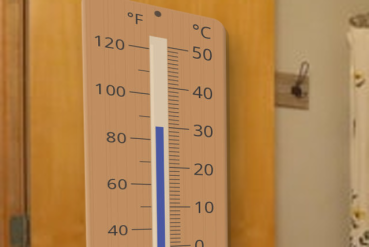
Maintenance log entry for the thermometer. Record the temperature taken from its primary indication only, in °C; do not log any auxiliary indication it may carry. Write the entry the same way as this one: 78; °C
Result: 30; °C
